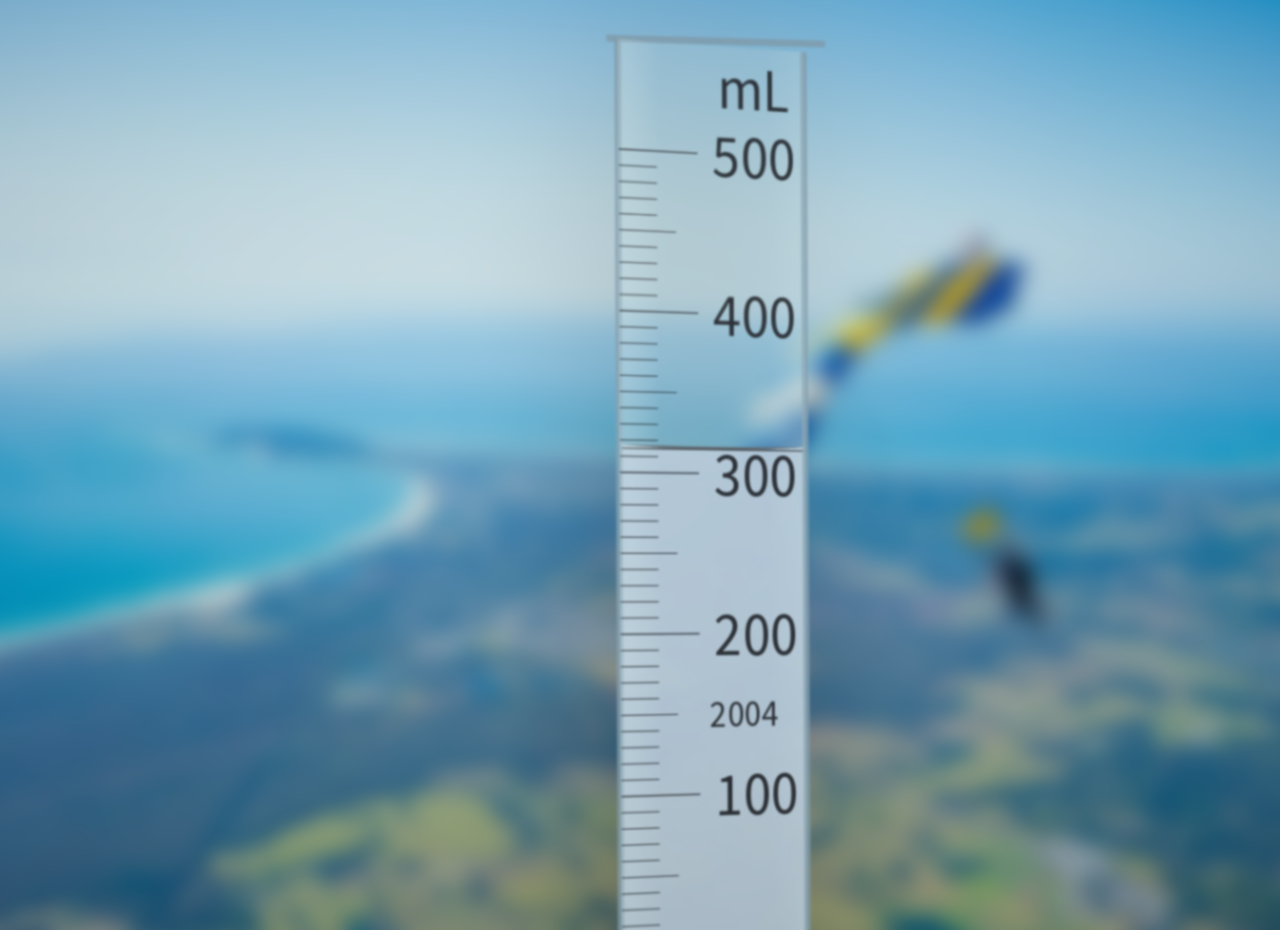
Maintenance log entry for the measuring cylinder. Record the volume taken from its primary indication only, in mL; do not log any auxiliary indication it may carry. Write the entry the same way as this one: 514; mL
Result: 315; mL
